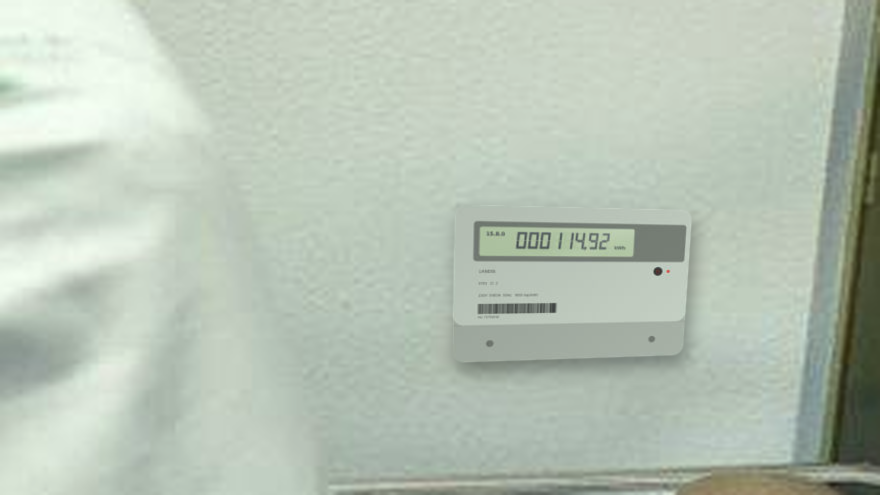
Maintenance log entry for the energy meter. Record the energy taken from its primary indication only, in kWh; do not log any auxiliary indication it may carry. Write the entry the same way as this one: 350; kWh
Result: 114.92; kWh
